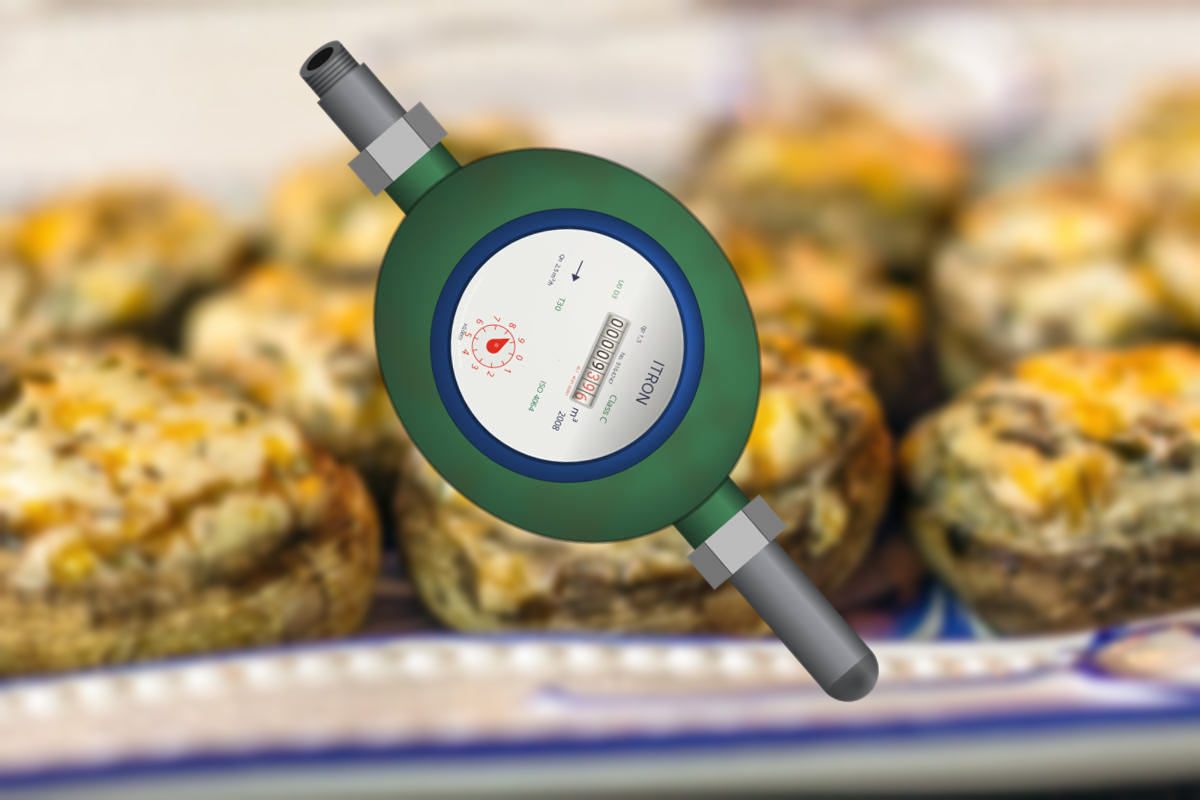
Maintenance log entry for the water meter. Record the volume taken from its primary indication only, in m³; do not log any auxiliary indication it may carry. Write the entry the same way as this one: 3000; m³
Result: 9.3958; m³
